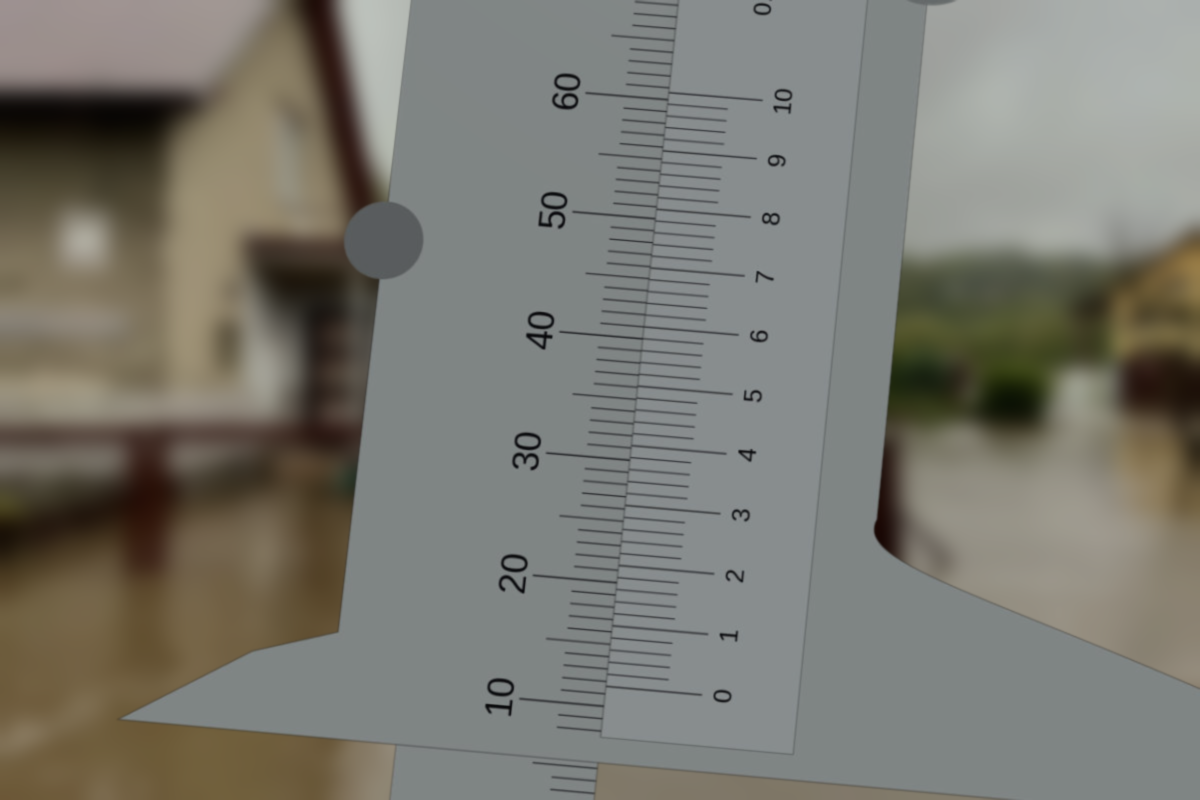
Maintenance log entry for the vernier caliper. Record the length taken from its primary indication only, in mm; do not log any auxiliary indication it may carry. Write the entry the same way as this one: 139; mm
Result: 11.6; mm
